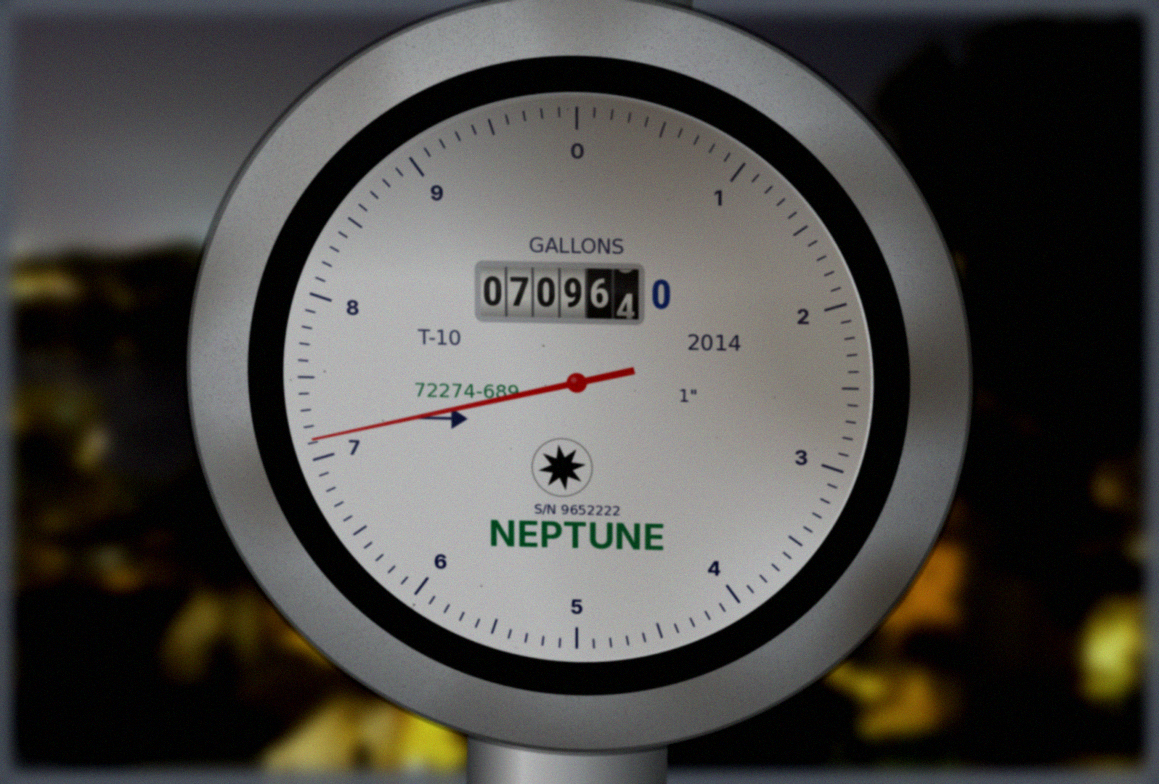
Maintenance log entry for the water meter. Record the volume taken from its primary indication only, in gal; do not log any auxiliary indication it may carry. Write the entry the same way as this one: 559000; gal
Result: 709637.1; gal
